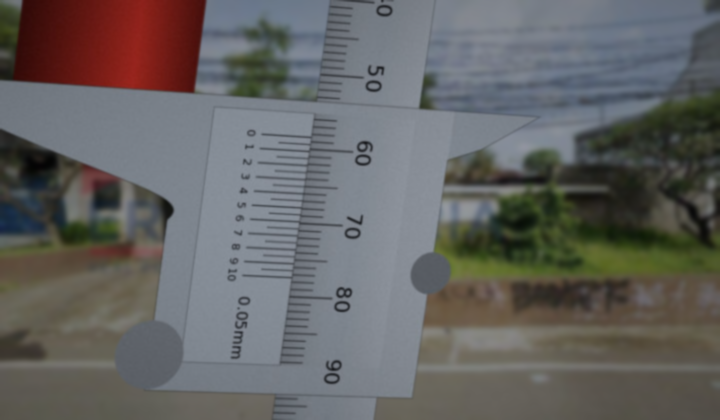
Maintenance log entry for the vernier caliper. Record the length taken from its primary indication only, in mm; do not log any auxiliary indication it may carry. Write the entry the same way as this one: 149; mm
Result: 58.4; mm
